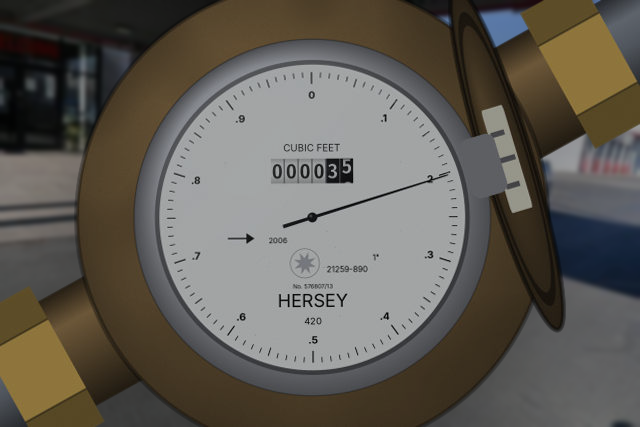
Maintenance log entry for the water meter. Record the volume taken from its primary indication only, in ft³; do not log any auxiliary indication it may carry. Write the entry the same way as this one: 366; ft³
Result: 35.20; ft³
